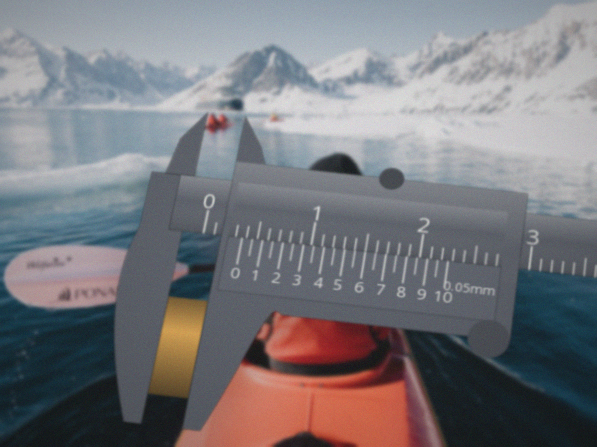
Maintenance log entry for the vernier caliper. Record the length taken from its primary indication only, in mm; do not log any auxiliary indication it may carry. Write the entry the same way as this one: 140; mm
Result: 3.6; mm
